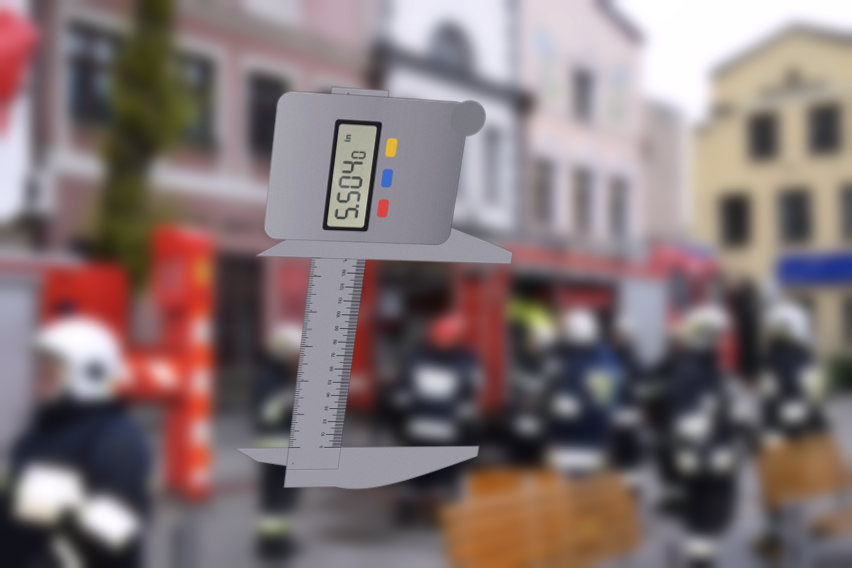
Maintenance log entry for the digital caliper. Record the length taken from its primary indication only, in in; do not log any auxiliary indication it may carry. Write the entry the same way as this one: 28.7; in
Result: 5.5040; in
